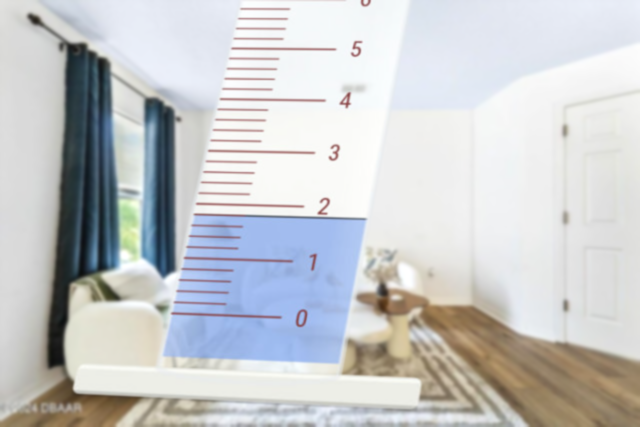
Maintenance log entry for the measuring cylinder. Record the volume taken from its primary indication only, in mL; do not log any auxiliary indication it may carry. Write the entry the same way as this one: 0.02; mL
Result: 1.8; mL
